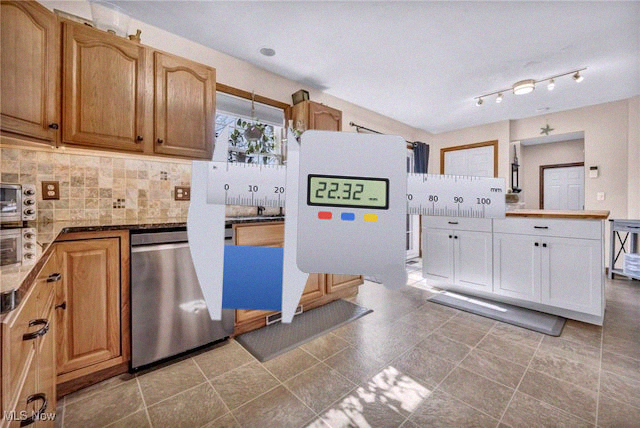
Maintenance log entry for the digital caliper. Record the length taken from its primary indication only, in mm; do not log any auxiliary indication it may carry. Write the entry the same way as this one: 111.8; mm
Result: 22.32; mm
